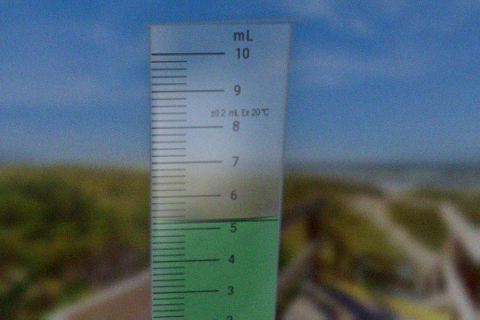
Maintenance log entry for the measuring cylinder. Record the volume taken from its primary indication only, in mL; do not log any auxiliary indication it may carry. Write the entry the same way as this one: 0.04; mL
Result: 5.2; mL
